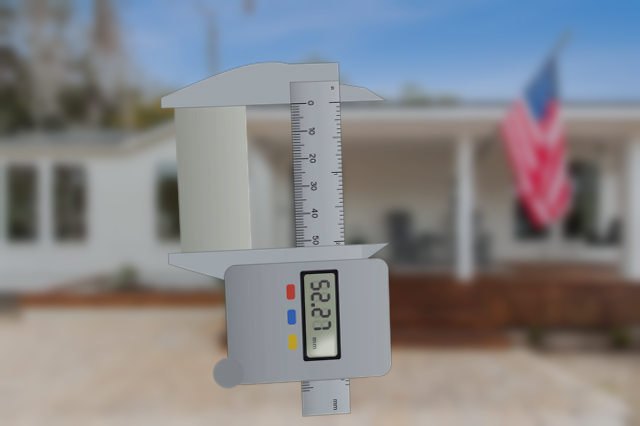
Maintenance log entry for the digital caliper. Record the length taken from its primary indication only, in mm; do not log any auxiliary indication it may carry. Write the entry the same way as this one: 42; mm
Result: 52.27; mm
